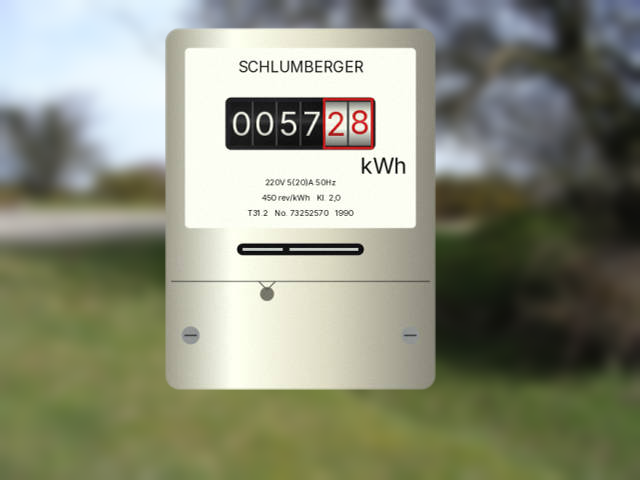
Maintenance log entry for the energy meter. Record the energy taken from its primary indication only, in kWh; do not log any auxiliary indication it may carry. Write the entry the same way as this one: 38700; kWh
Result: 57.28; kWh
